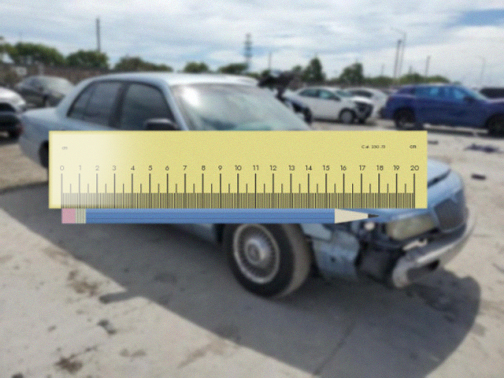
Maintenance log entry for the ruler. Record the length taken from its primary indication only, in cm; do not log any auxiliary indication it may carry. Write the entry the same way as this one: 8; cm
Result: 18; cm
